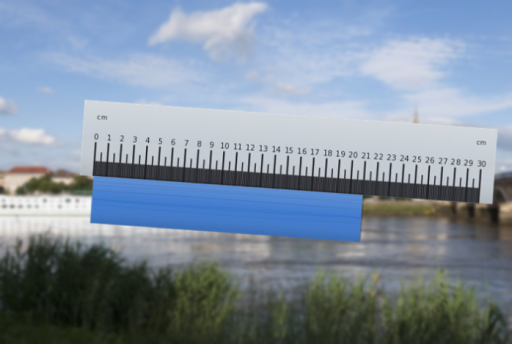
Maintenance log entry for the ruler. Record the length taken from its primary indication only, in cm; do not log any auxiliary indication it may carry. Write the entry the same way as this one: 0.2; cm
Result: 21; cm
